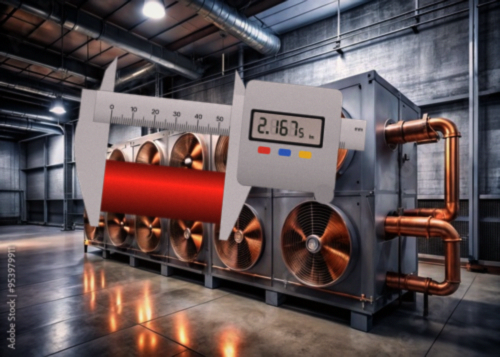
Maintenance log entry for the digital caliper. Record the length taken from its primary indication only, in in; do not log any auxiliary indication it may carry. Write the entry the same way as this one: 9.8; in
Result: 2.1675; in
